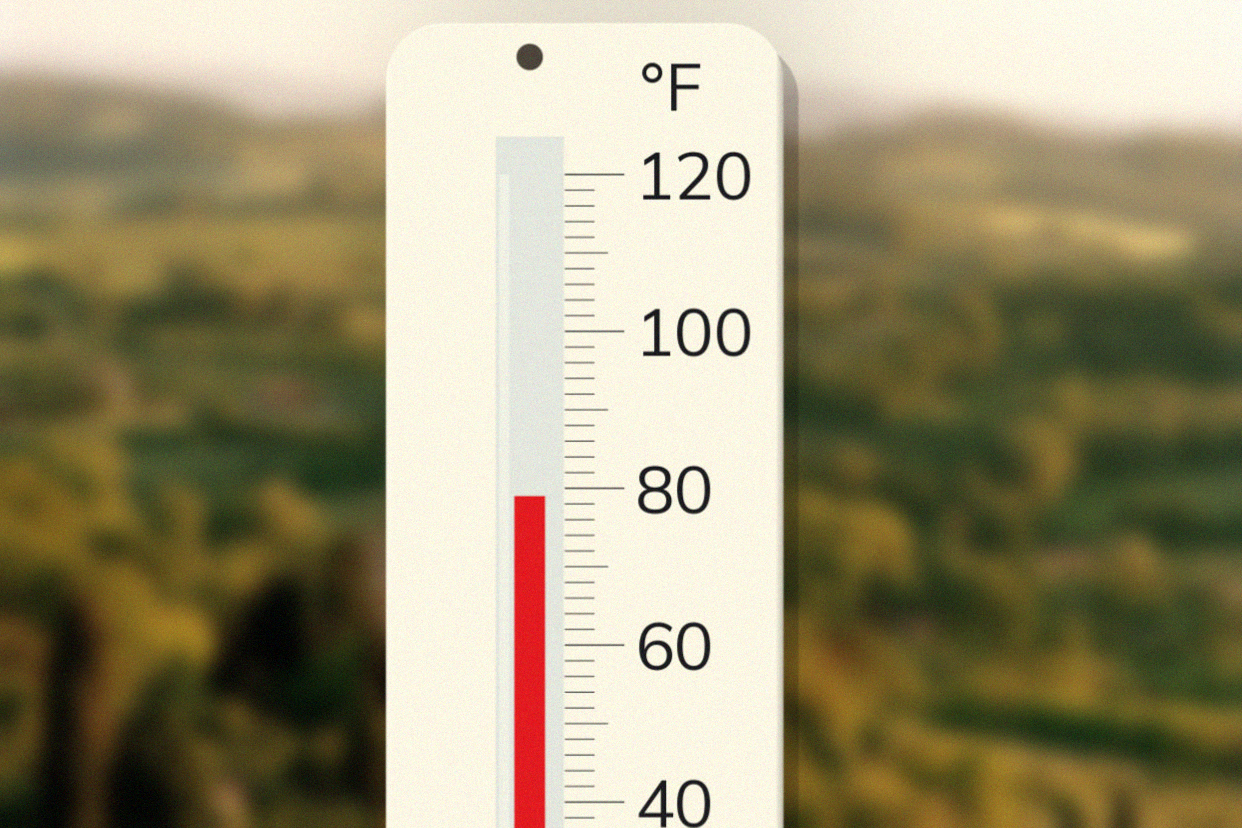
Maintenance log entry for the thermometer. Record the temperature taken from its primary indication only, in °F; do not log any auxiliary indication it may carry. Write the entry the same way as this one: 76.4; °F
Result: 79; °F
